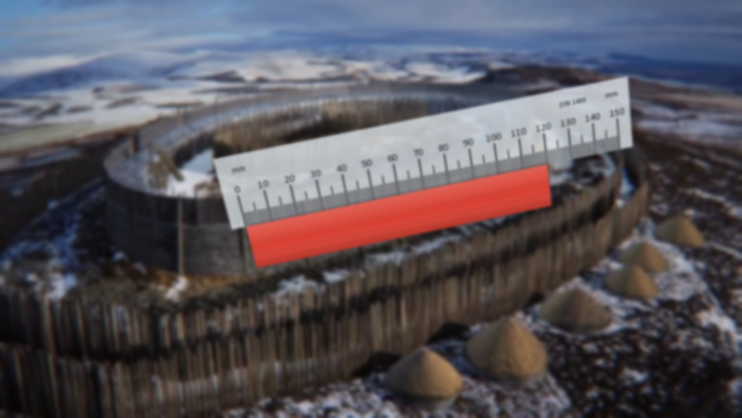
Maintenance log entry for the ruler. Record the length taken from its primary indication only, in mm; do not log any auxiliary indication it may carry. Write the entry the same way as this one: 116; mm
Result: 120; mm
